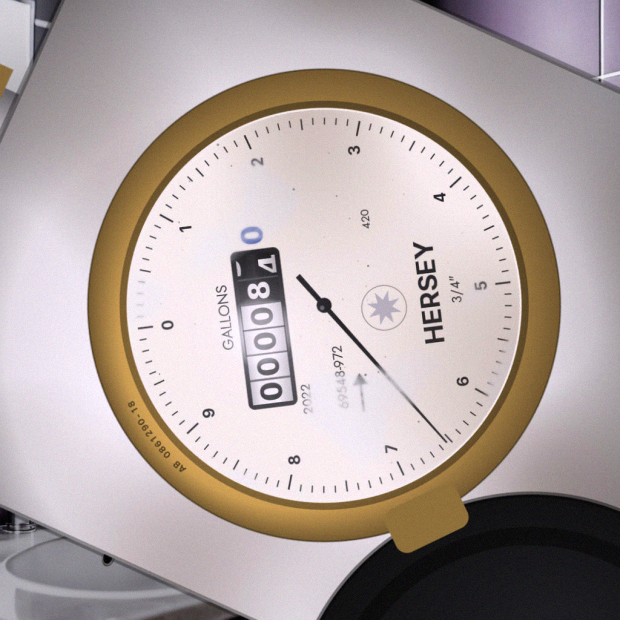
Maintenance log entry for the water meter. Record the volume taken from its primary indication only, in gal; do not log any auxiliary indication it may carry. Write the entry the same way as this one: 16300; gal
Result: 836.5; gal
